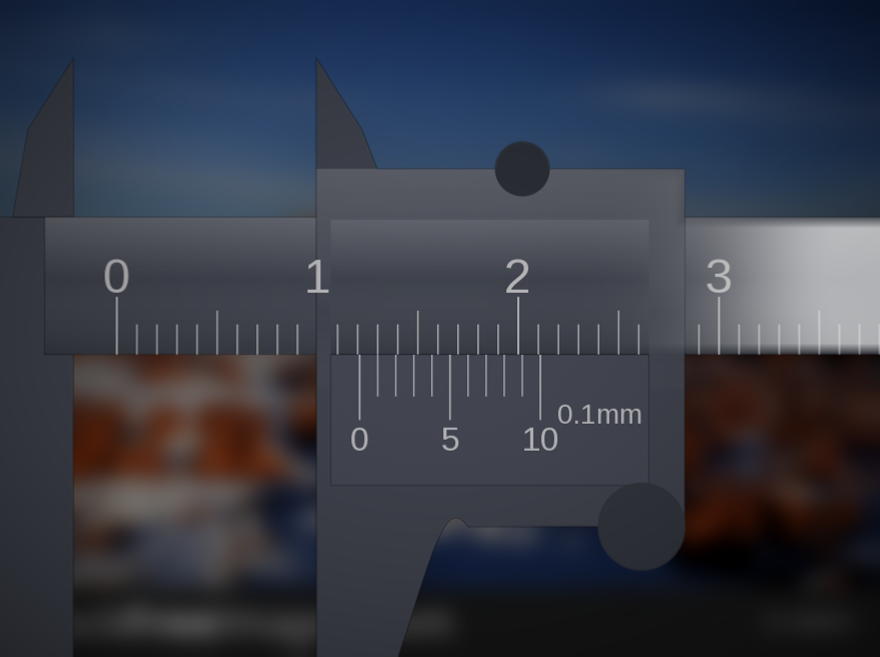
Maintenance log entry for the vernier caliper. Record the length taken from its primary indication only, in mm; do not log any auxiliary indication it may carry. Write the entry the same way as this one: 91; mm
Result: 12.1; mm
